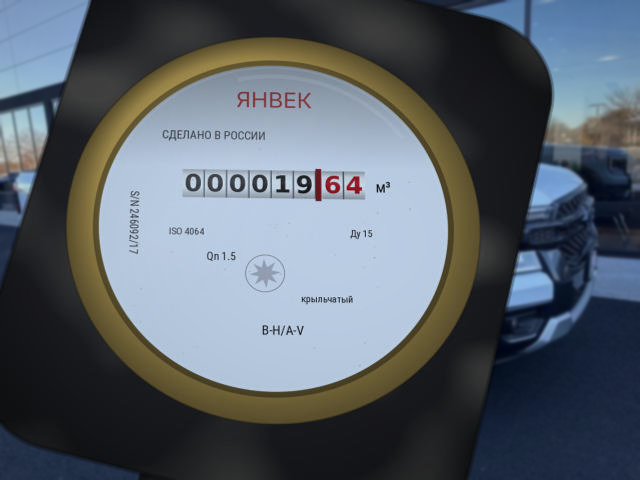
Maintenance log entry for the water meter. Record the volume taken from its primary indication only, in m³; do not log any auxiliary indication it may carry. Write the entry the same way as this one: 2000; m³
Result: 19.64; m³
